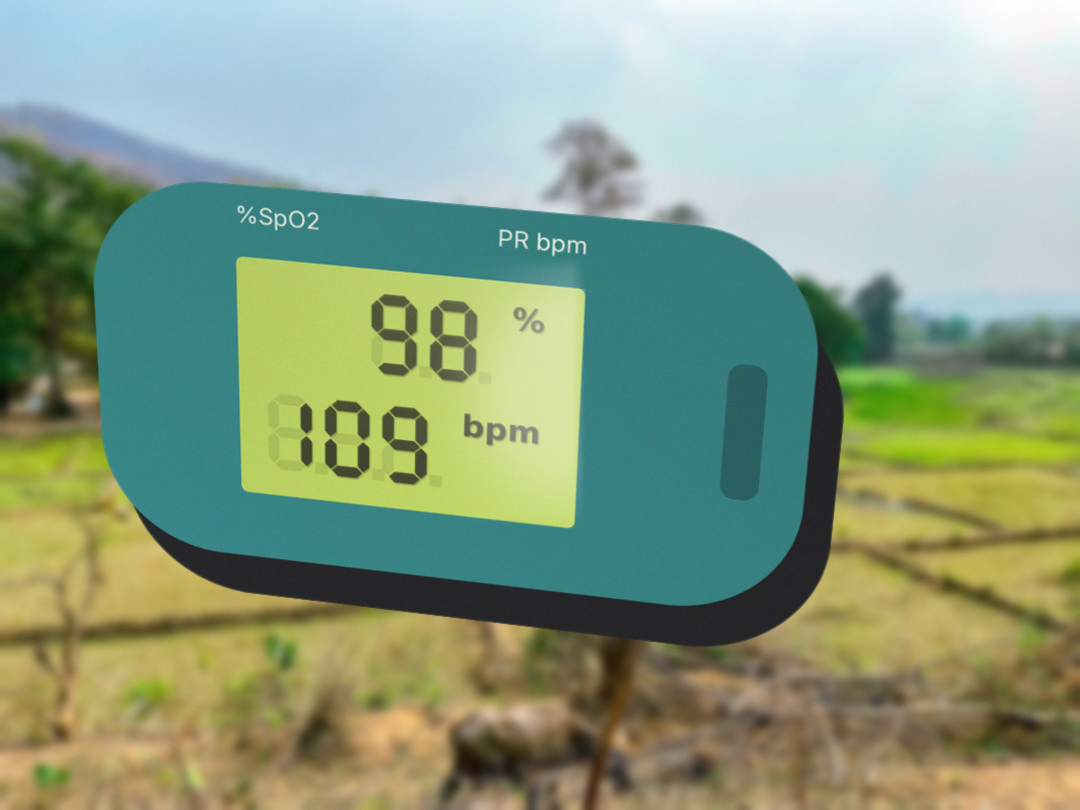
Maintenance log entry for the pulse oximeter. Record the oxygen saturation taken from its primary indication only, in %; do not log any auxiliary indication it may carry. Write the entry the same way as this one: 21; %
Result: 98; %
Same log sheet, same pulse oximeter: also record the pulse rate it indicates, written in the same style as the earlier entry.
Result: 109; bpm
